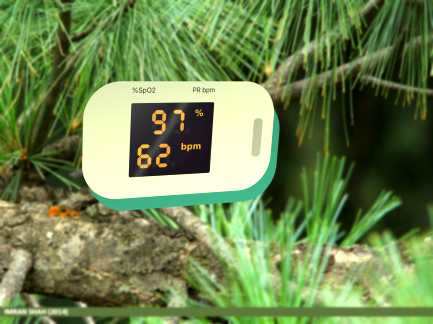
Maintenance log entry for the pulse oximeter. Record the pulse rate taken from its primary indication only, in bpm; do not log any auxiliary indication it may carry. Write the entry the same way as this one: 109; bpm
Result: 62; bpm
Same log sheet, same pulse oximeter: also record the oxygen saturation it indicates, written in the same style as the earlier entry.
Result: 97; %
